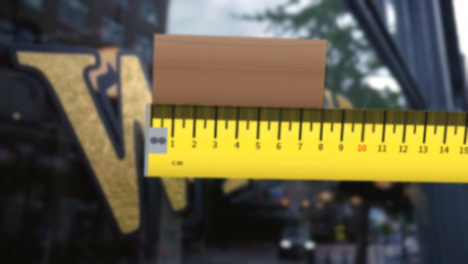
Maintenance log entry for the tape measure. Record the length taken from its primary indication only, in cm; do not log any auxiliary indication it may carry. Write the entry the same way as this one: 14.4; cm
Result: 8; cm
